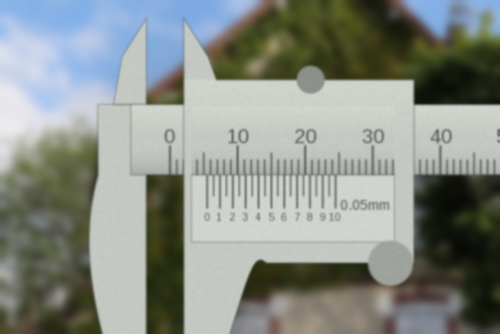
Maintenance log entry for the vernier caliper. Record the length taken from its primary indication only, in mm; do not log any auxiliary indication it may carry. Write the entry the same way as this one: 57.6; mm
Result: 5.5; mm
